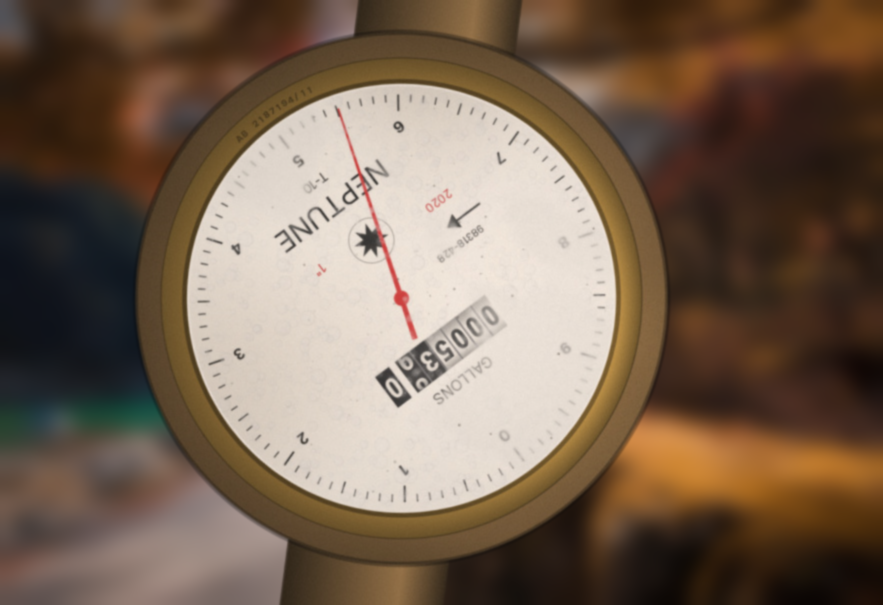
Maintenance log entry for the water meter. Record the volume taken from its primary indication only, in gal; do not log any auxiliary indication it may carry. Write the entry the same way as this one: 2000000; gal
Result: 5385.5; gal
